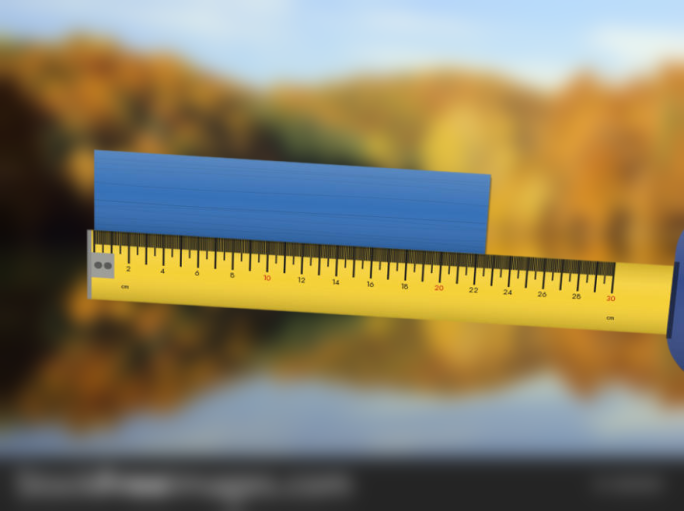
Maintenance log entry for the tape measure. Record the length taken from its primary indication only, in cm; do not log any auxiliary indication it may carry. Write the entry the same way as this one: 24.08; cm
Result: 22.5; cm
